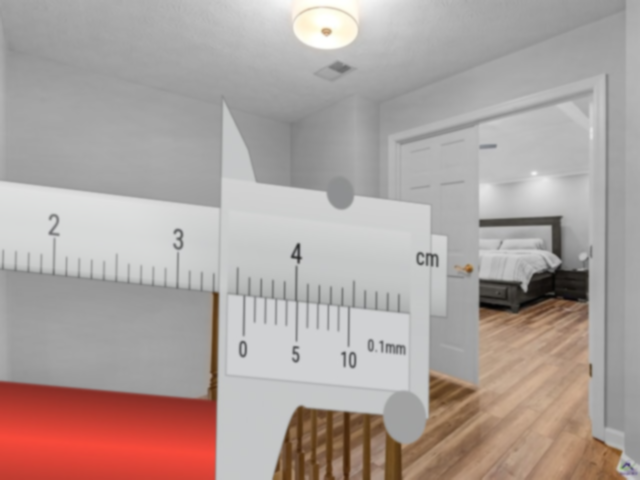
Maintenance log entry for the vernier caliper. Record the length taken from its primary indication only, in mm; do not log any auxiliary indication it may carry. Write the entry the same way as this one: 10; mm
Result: 35.6; mm
